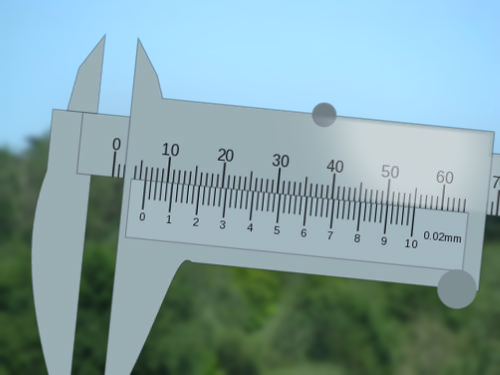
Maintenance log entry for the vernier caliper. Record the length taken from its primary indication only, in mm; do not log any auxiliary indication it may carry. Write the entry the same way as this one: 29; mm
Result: 6.0; mm
